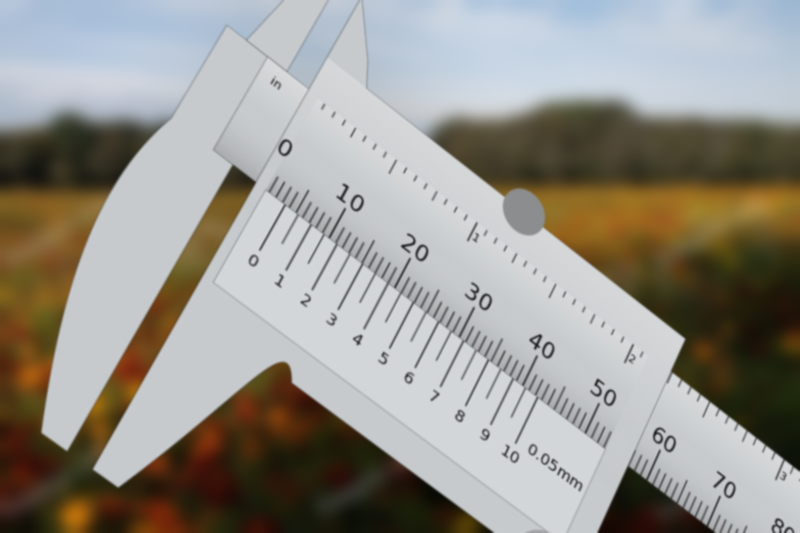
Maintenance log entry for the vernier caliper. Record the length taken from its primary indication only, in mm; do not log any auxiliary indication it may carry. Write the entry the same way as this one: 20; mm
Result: 3.4; mm
